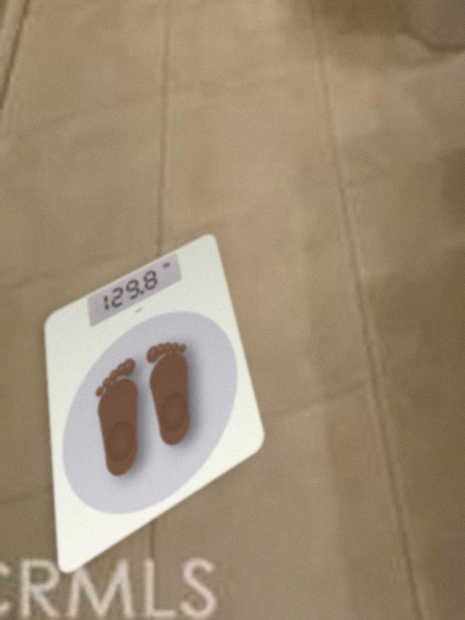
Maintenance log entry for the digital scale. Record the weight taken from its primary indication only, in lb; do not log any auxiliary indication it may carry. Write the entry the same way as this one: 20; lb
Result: 129.8; lb
